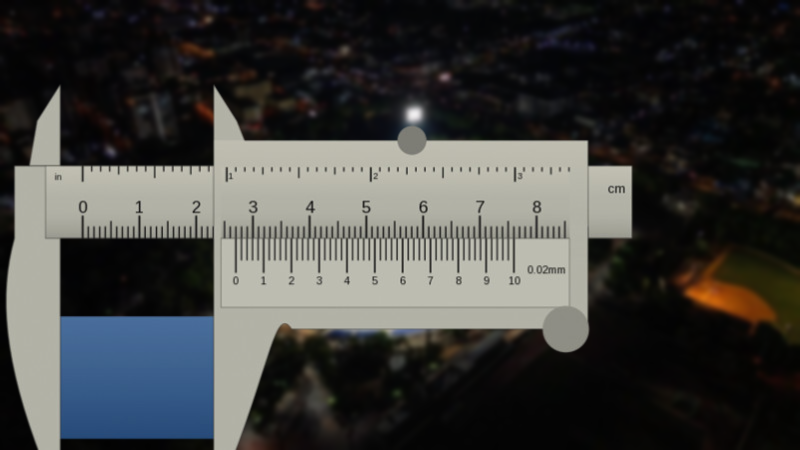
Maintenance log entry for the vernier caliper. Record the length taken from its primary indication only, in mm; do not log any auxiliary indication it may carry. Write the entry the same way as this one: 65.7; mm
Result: 27.0; mm
